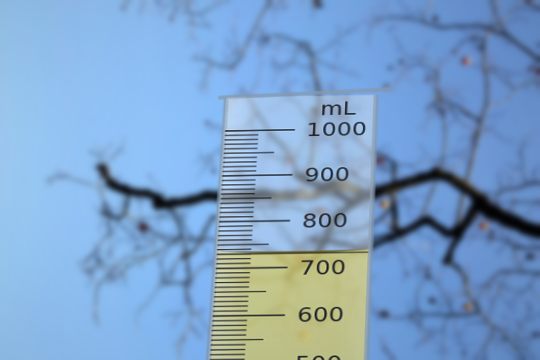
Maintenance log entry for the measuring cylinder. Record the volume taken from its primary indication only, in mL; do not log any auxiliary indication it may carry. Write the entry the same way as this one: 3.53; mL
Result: 730; mL
